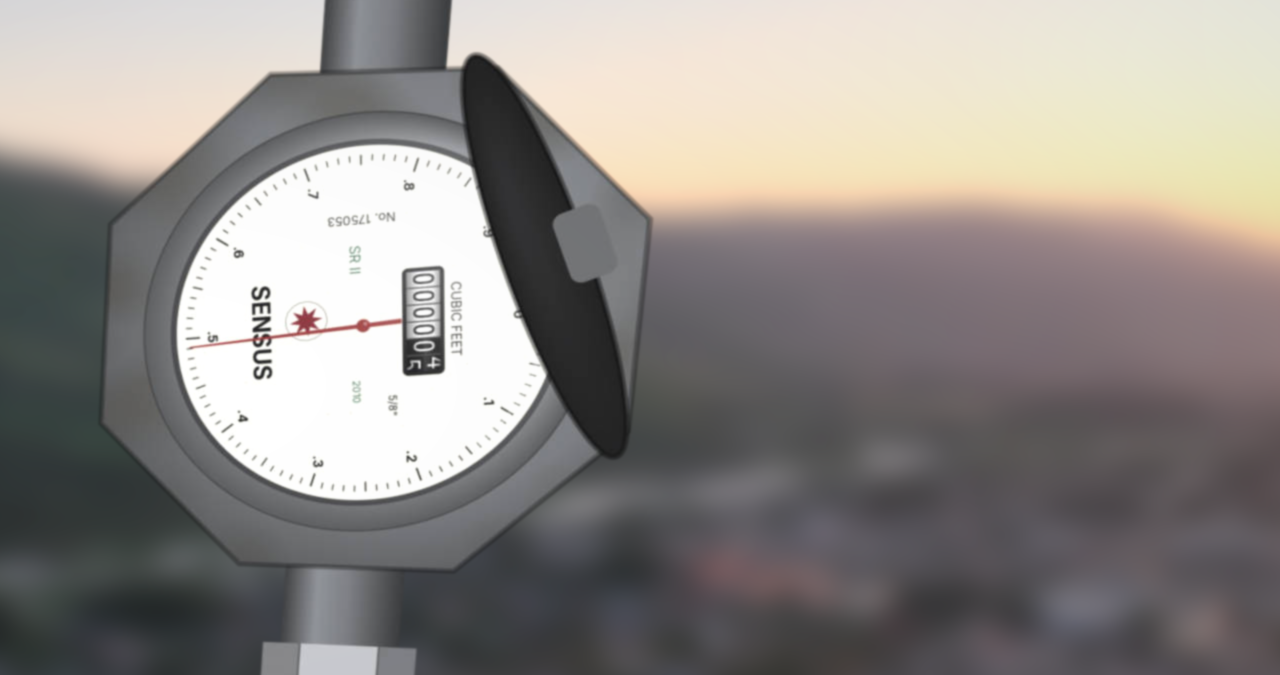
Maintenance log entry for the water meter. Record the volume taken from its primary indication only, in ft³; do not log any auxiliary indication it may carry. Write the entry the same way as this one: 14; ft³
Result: 4.49; ft³
